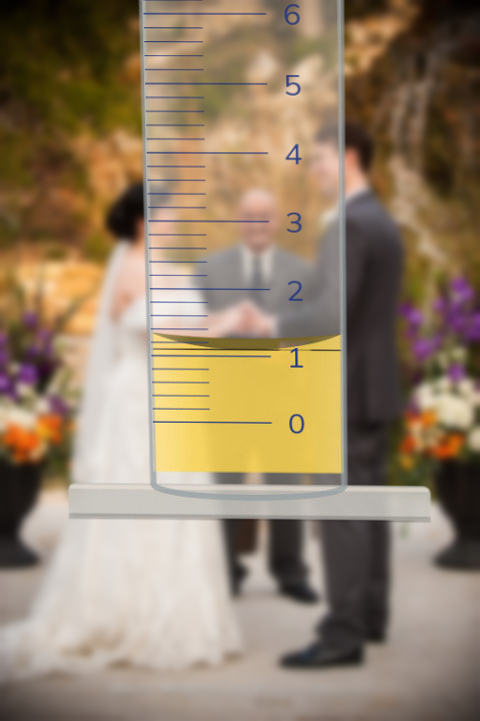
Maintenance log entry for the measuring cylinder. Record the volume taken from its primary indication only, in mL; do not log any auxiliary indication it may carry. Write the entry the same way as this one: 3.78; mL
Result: 1.1; mL
